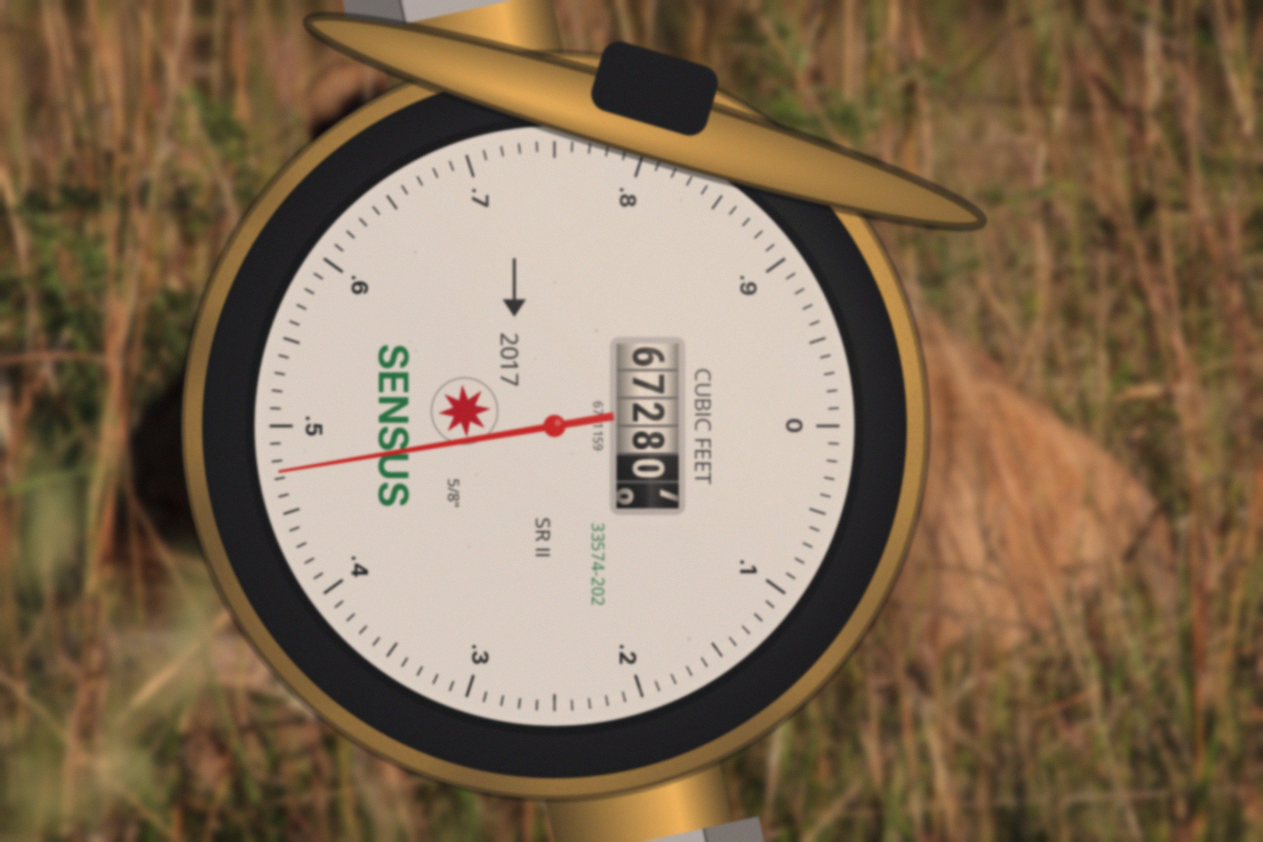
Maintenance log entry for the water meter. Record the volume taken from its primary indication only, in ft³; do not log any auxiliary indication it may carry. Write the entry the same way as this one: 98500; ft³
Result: 672807.47; ft³
